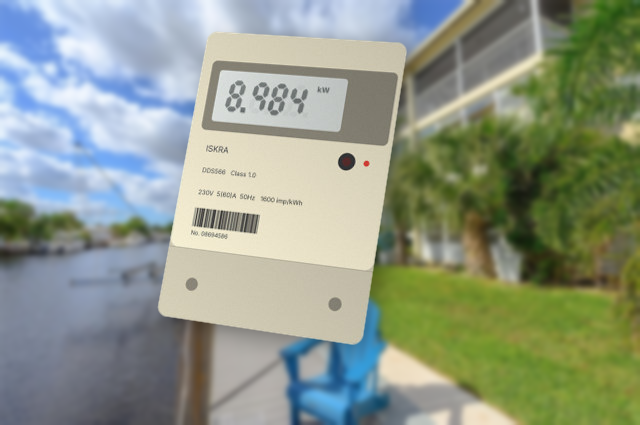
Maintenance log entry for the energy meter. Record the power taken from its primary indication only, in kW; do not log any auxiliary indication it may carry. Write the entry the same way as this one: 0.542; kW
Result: 8.984; kW
